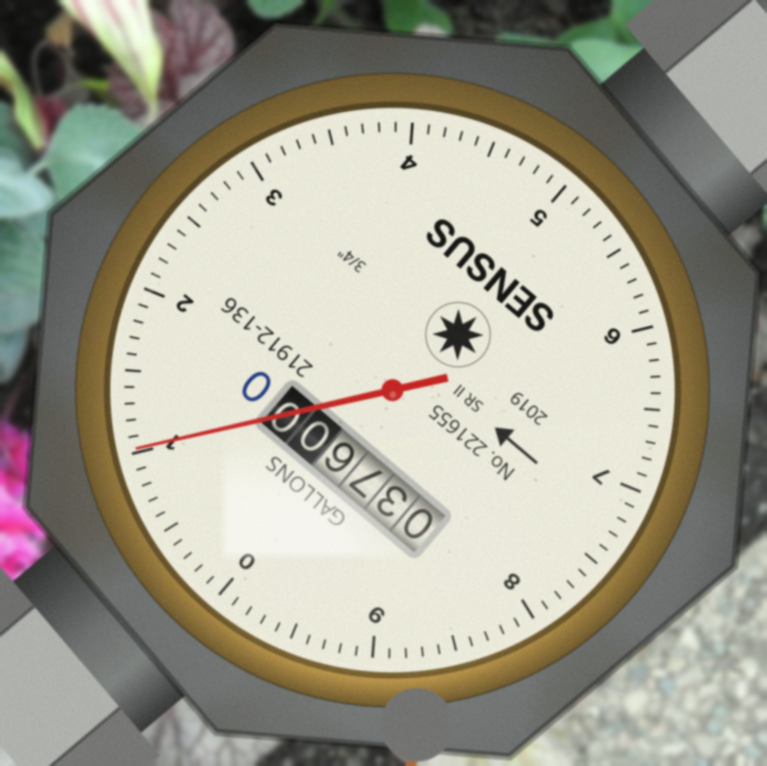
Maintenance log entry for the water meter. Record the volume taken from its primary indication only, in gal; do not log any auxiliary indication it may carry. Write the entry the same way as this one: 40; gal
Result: 376001.0; gal
